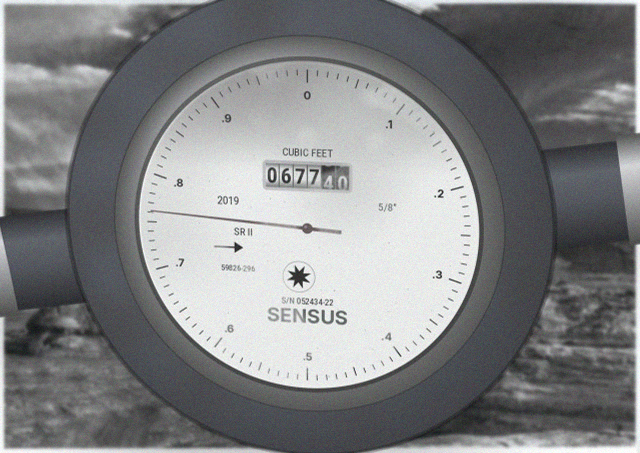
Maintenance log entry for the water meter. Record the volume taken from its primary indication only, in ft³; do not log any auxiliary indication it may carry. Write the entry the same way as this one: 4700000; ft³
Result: 67739.76; ft³
